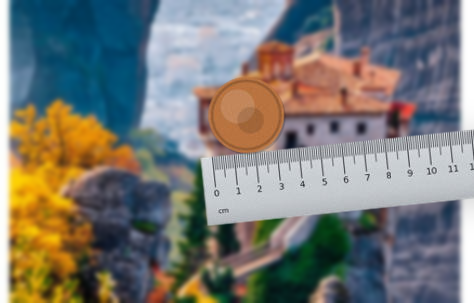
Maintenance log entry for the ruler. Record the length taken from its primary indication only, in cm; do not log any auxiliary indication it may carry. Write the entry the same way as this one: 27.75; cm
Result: 3.5; cm
